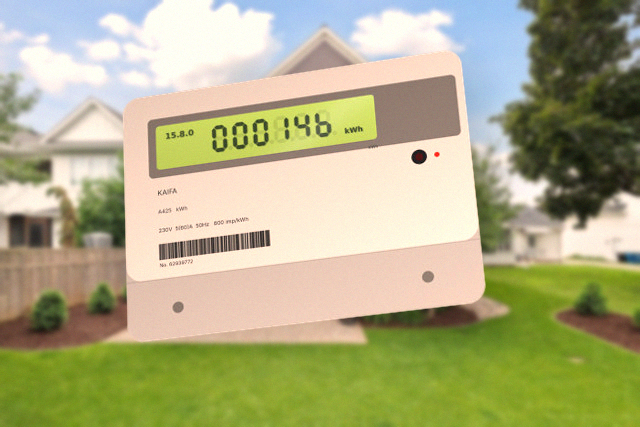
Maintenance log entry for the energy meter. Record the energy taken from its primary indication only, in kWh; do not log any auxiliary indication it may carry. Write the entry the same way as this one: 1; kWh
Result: 146; kWh
